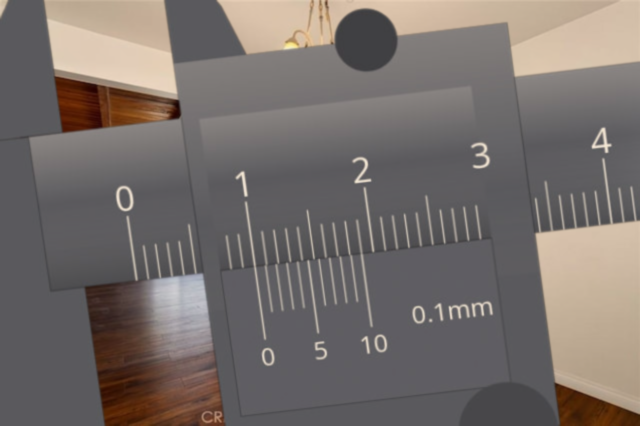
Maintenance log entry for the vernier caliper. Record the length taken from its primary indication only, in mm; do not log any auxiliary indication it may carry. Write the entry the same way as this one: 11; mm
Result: 10.0; mm
